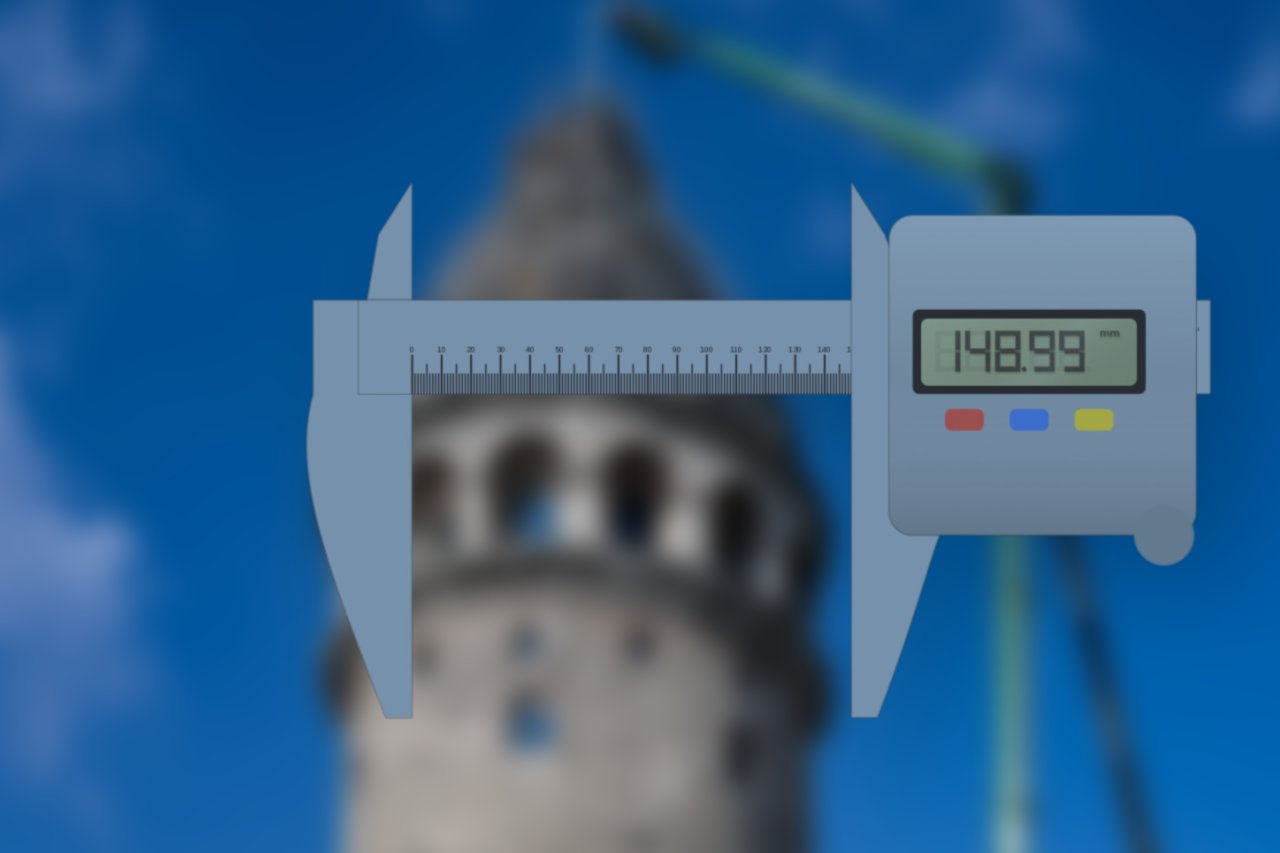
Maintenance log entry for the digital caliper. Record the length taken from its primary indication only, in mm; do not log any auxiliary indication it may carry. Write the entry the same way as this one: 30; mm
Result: 148.99; mm
